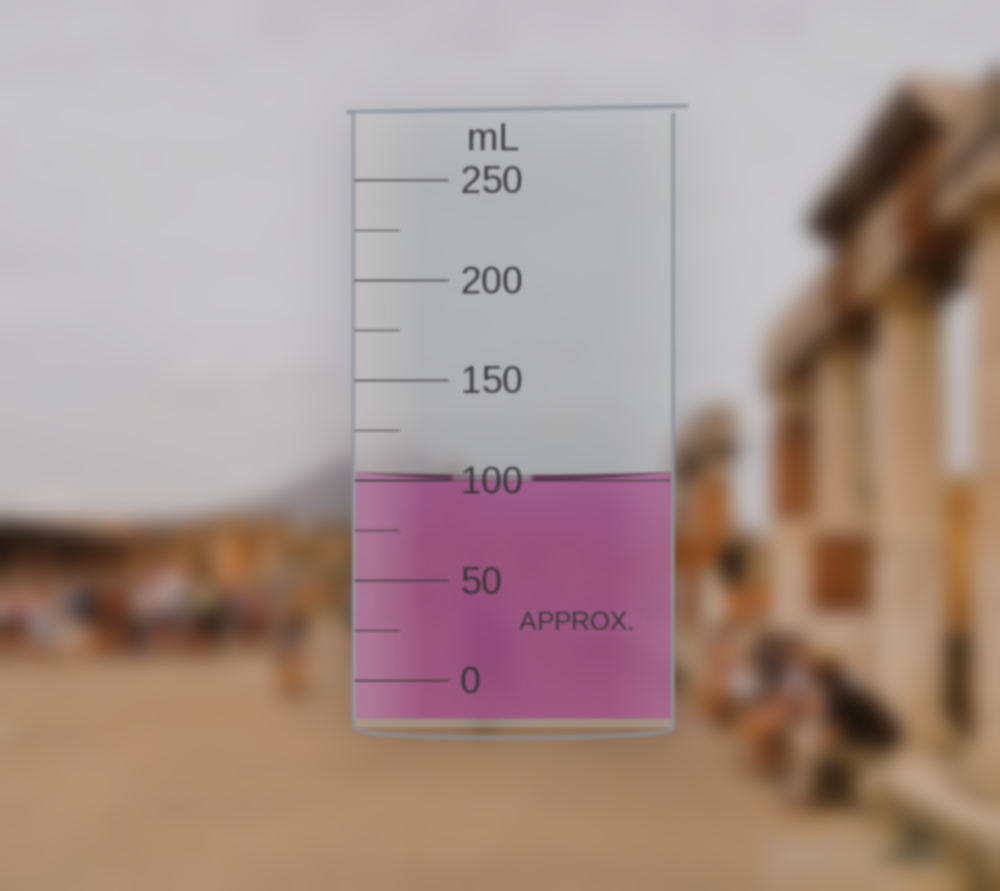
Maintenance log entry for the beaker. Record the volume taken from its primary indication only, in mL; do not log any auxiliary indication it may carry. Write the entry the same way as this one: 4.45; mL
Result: 100; mL
